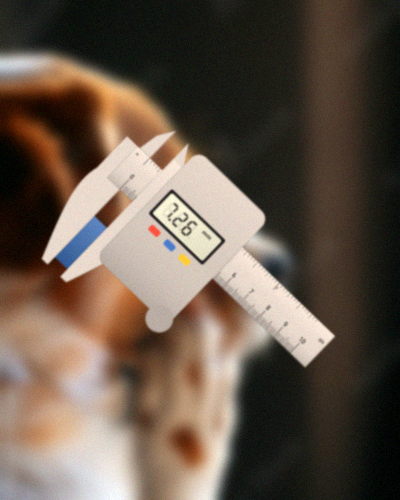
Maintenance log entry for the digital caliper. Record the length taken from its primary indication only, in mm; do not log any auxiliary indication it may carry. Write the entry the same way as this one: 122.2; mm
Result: 7.26; mm
